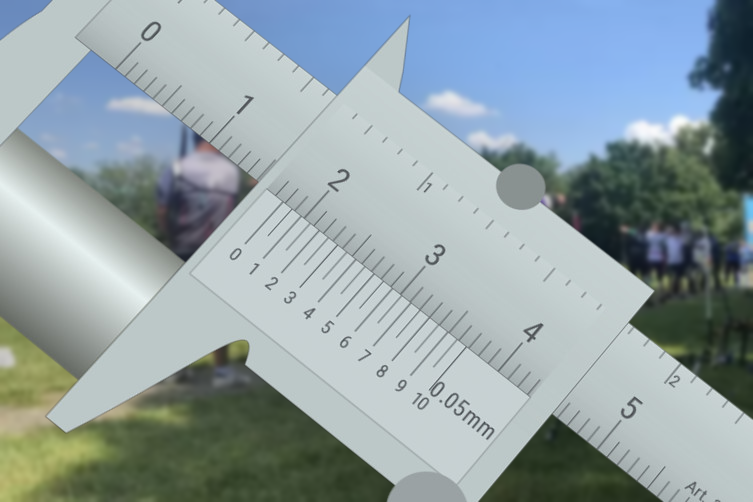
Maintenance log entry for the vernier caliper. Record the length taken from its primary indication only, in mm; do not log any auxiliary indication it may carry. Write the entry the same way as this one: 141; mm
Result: 17.8; mm
